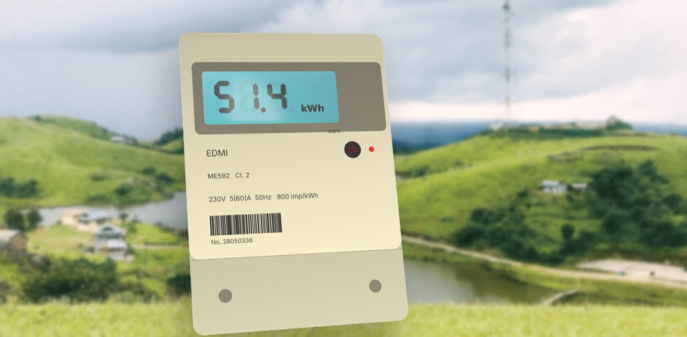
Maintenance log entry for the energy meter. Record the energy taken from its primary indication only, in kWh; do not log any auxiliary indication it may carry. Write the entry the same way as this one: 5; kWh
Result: 51.4; kWh
